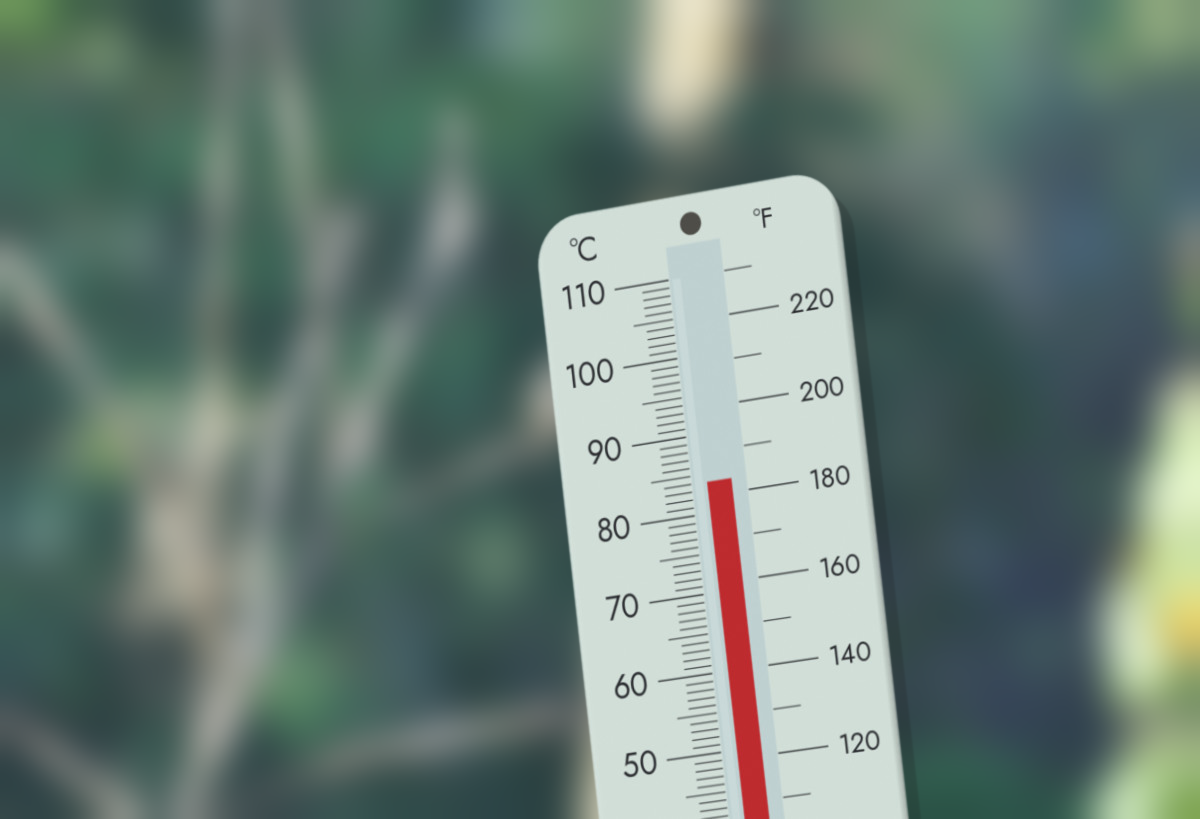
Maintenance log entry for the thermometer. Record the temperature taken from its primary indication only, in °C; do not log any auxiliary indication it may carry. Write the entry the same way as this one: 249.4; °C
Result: 84; °C
